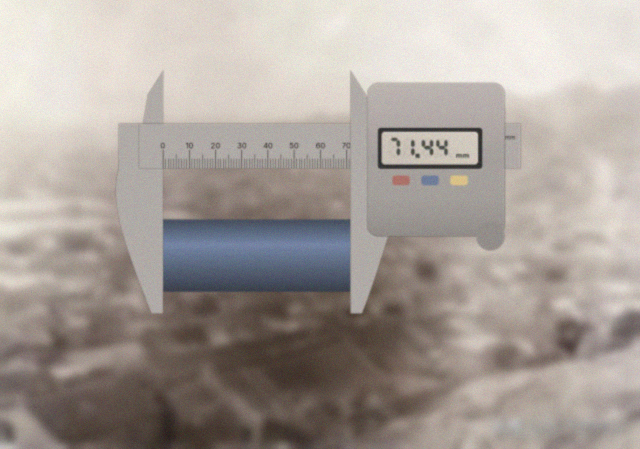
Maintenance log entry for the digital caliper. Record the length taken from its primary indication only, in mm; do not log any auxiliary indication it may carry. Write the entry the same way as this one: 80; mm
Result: 71.44; mm
